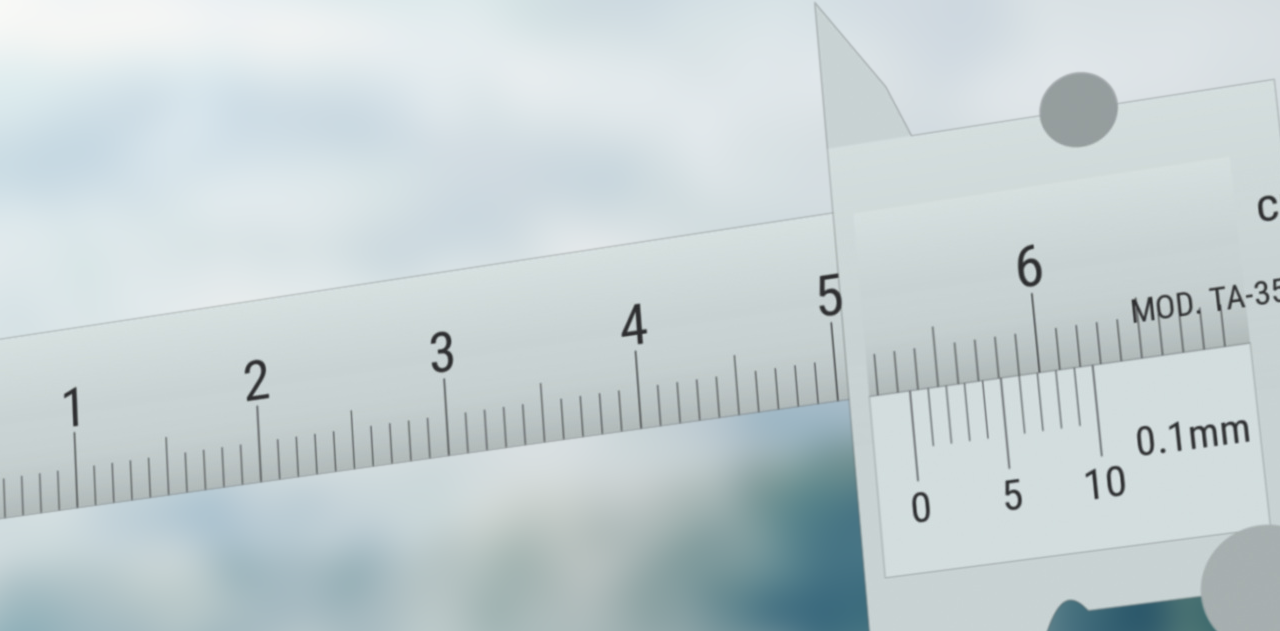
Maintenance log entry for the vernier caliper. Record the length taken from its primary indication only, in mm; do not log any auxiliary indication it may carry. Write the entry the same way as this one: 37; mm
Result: 53.6; mm
